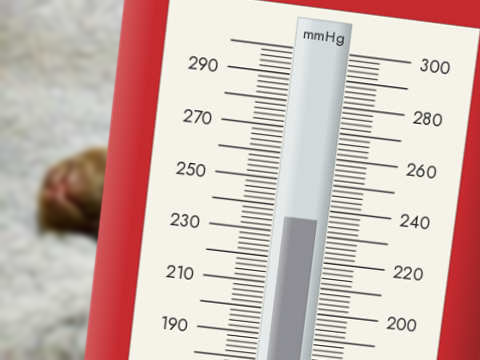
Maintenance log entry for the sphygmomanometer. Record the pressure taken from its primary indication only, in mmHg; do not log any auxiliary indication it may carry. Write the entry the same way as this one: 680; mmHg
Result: 236; mmHg
